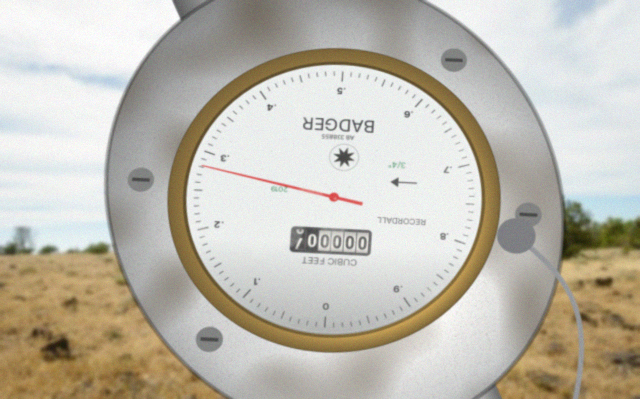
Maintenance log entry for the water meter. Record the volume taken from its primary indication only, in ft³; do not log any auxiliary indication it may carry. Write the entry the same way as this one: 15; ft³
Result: 7.28; ft³
